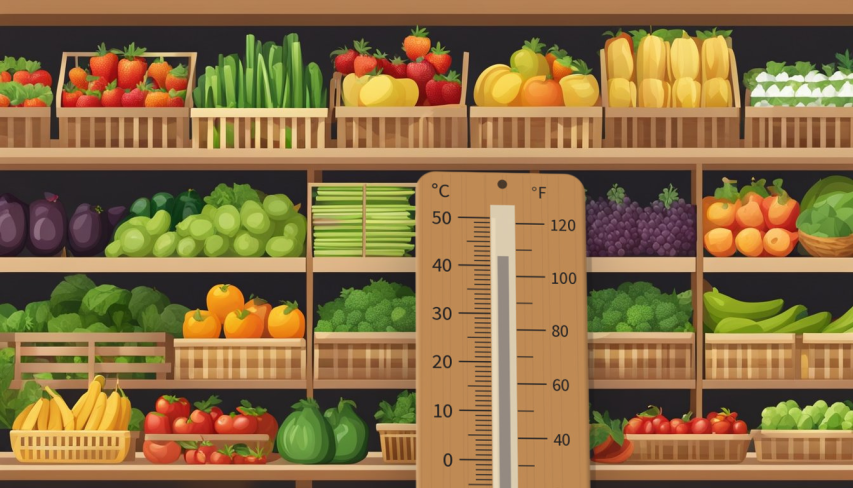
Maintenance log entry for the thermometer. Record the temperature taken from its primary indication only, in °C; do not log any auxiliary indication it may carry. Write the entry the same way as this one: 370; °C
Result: 42; °C
